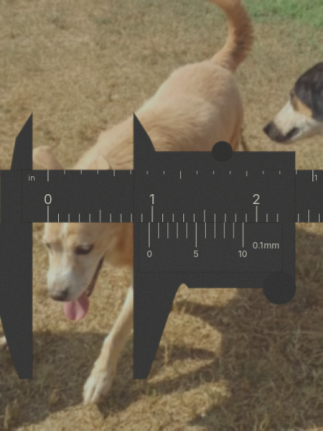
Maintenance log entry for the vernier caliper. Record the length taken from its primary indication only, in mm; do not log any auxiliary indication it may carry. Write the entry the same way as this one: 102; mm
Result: 9.7; mm
